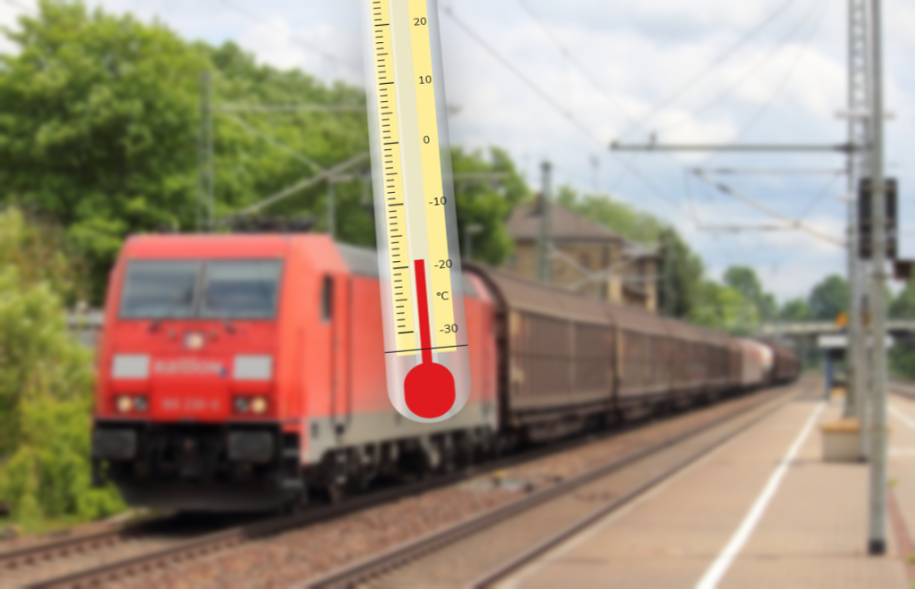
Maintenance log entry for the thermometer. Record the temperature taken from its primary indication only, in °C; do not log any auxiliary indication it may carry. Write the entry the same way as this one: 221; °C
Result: -19; °C
